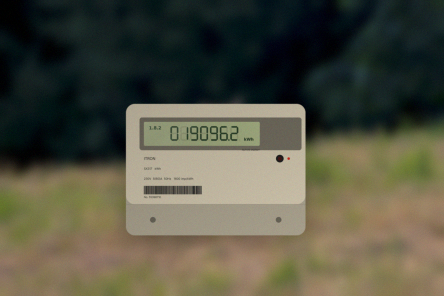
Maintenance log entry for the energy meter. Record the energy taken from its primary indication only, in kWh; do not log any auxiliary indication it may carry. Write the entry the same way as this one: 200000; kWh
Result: 19096.2; kWh
